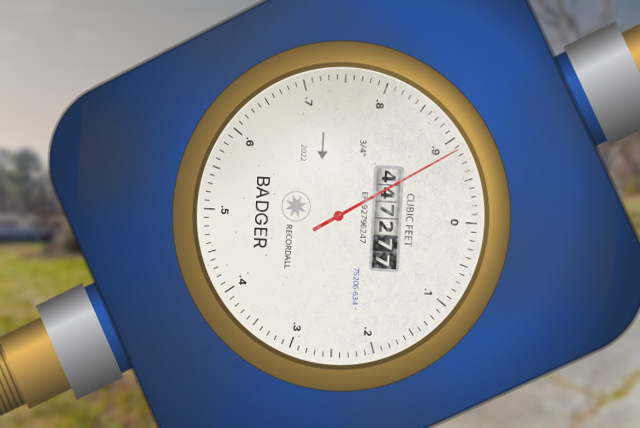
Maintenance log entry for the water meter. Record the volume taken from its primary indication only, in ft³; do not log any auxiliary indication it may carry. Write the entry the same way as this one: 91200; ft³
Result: 447276.91; ft³
